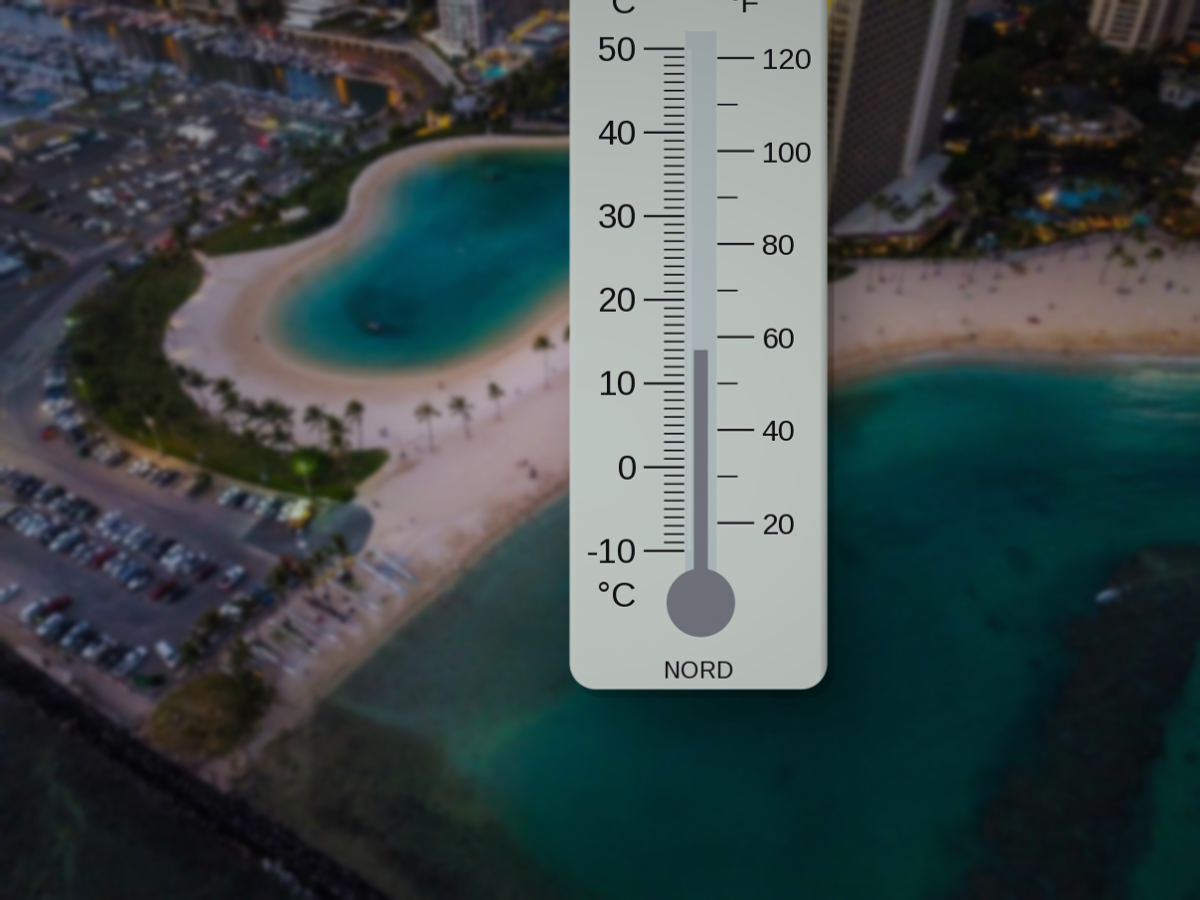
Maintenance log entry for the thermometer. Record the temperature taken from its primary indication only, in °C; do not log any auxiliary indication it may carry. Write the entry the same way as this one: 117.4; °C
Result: 14; °C
